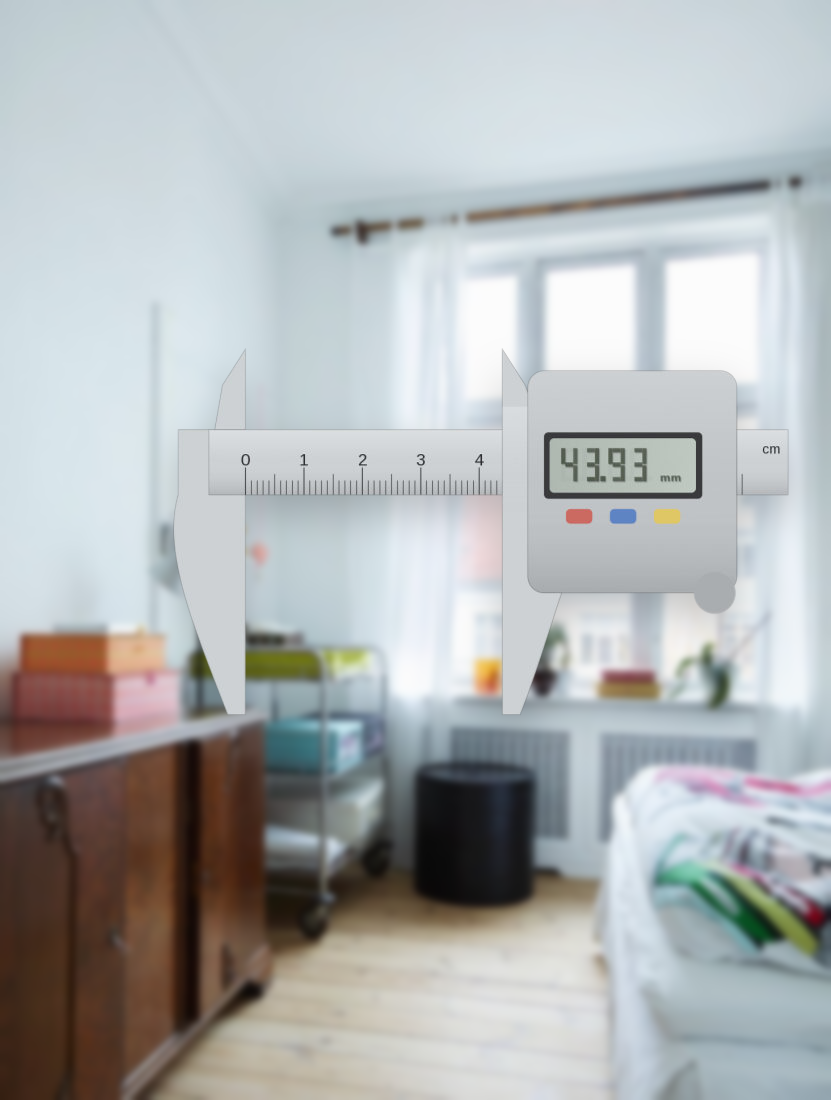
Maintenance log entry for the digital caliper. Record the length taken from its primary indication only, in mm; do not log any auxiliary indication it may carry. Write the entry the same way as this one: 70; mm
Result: 43.93; mm
